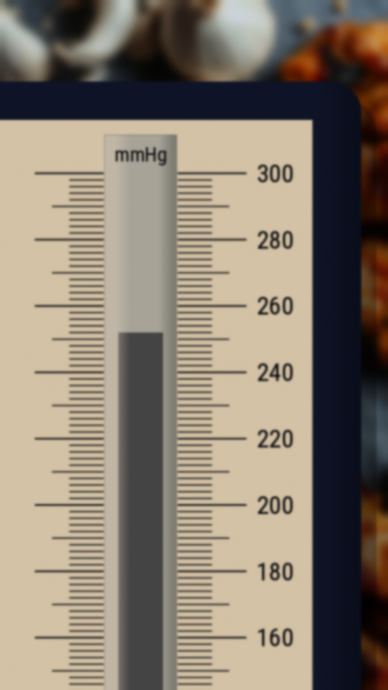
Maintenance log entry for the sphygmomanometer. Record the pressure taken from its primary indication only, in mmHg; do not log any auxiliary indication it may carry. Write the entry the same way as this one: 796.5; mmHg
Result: 252; mmHg
